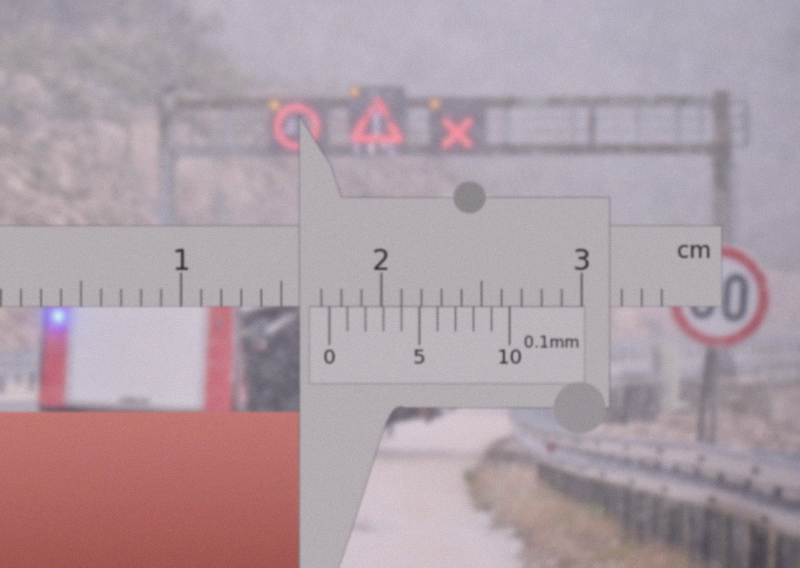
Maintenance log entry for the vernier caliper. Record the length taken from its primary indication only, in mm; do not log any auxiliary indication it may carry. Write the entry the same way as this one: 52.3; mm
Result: 17.4; mm
